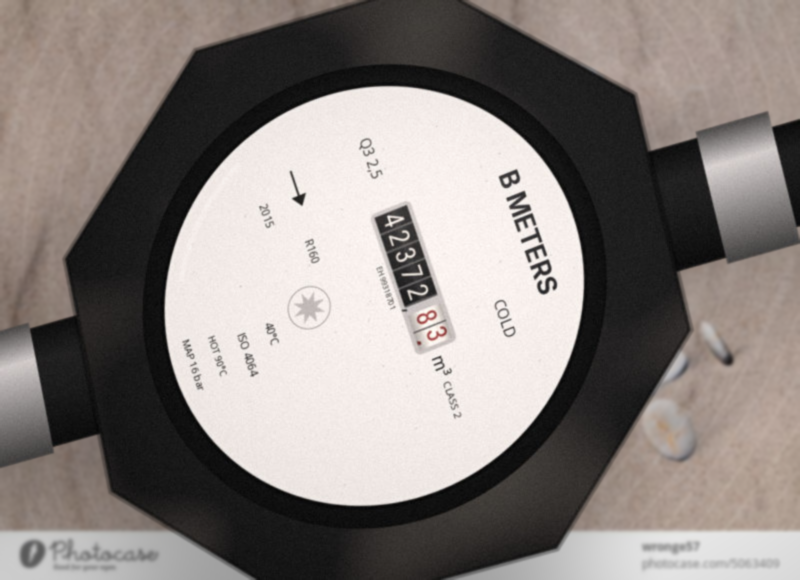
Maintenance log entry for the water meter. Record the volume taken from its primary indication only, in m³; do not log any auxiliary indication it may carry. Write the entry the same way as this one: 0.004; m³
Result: 42372.83; m³
